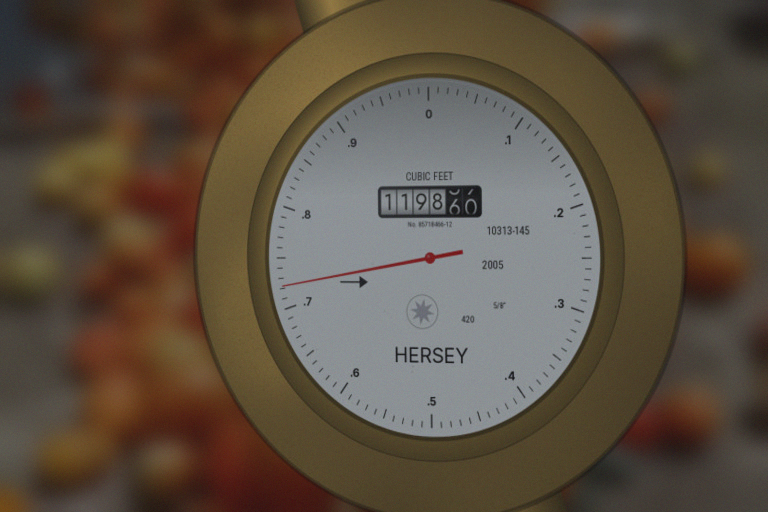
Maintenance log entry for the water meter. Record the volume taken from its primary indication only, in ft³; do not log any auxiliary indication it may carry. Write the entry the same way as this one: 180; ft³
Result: 119859.72; ft³
